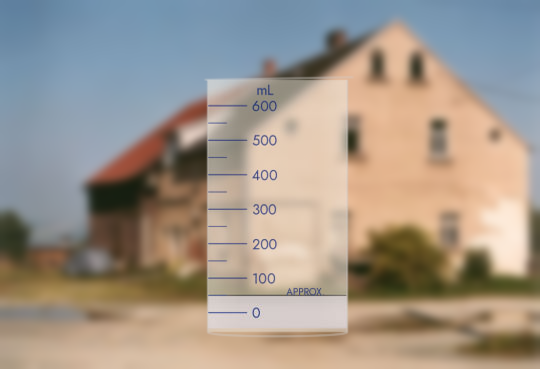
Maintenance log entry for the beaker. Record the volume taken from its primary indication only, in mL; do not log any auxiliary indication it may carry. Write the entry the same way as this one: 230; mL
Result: 50; mL
